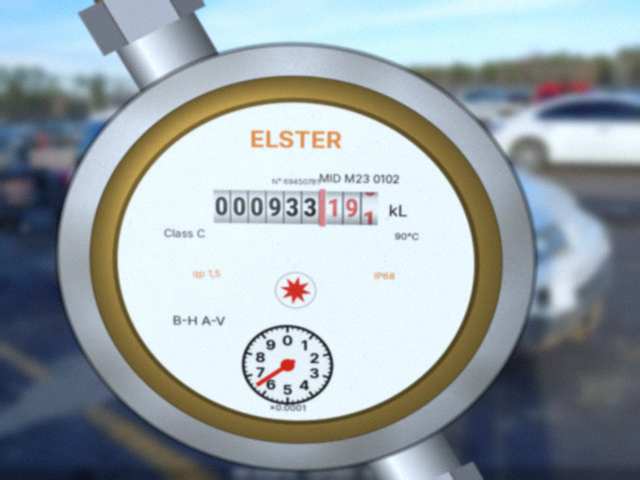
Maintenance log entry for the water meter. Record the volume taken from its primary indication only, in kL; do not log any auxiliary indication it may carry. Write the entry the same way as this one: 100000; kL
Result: 933.1906; kL
